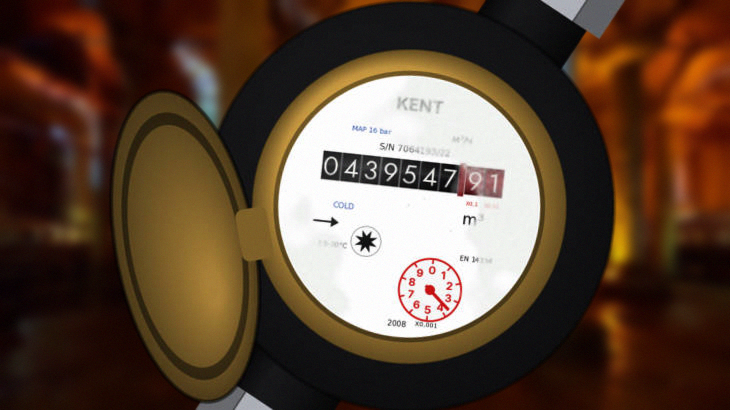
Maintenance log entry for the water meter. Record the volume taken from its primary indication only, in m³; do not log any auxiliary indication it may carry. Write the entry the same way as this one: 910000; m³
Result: 439547.913; m³
